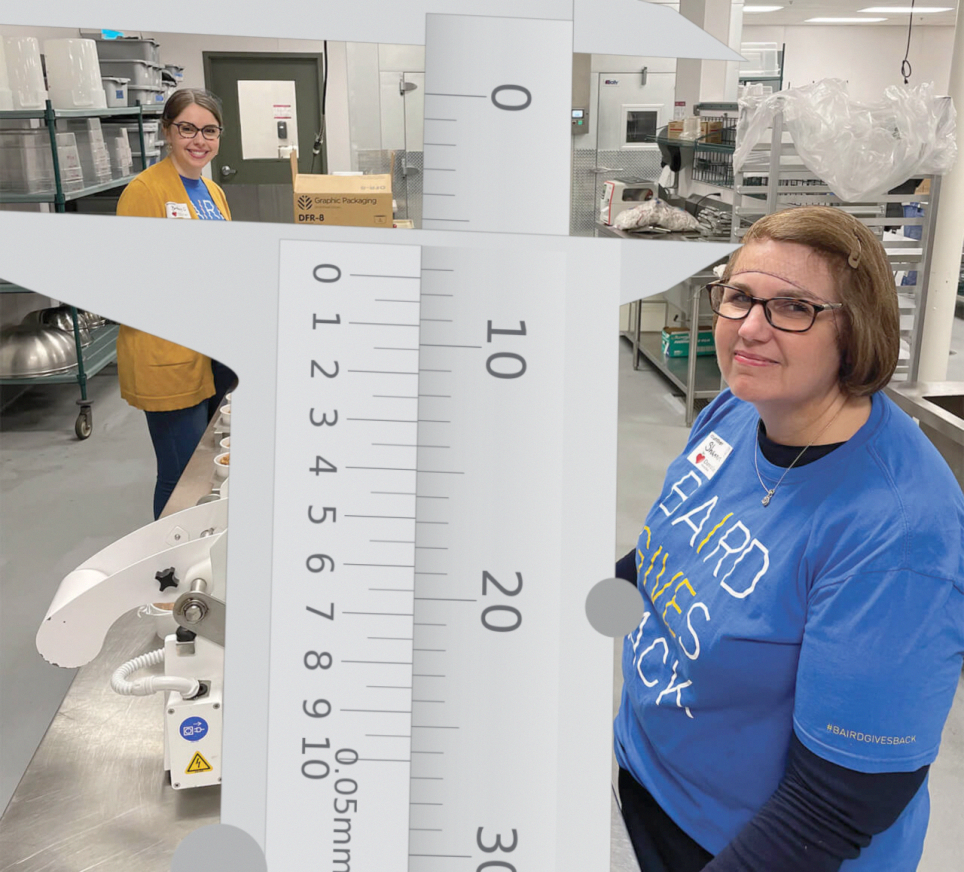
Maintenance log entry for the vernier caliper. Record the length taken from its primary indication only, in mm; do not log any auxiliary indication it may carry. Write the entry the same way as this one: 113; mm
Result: 7.35; mm
